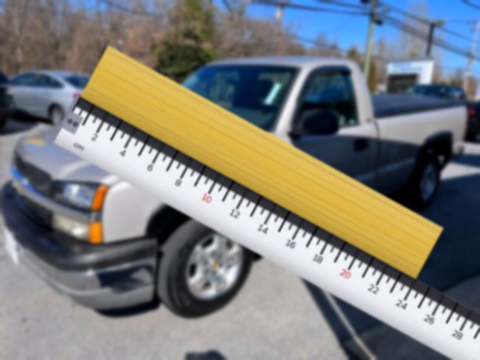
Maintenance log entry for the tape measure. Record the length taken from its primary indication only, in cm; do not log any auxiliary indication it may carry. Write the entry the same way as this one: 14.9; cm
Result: 24; cm
